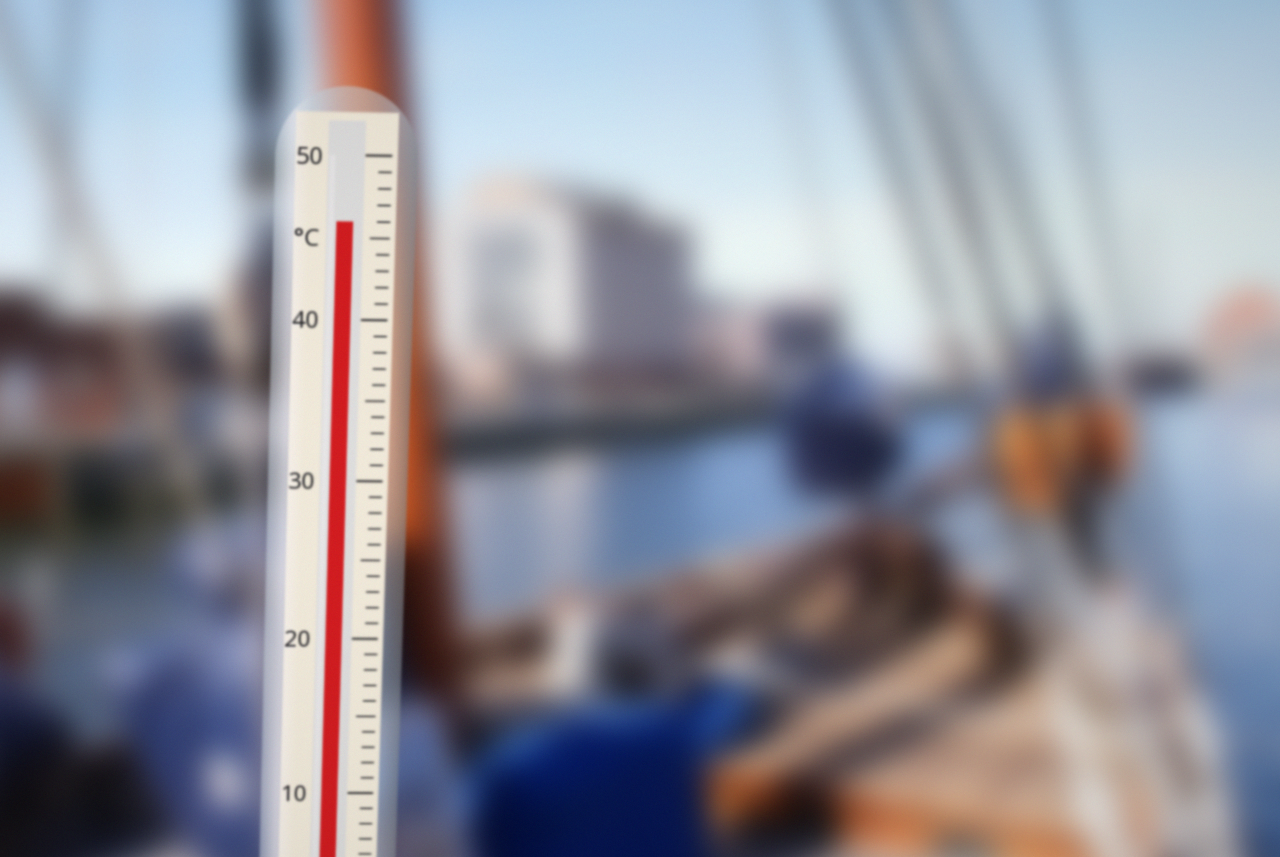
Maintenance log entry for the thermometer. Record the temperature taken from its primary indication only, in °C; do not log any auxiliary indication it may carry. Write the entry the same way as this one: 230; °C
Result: 46; °C
